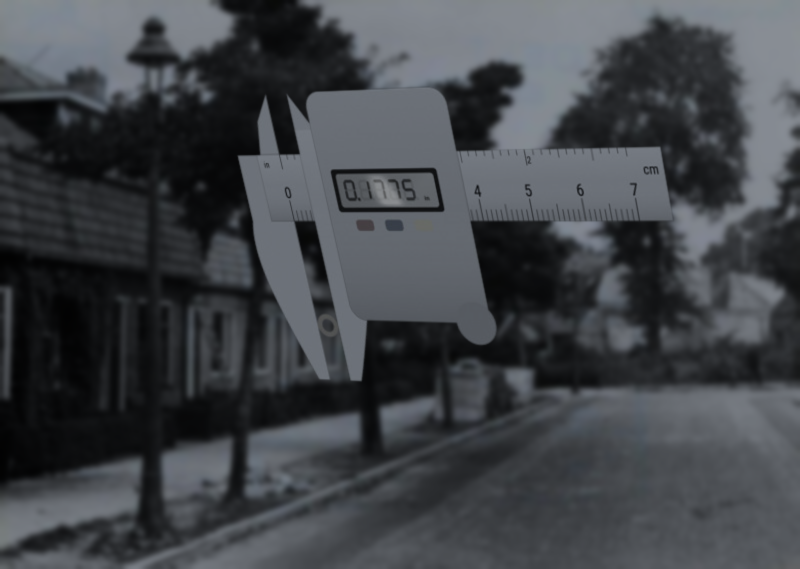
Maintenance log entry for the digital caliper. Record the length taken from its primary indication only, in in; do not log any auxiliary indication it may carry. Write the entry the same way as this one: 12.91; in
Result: 0.1775; in
